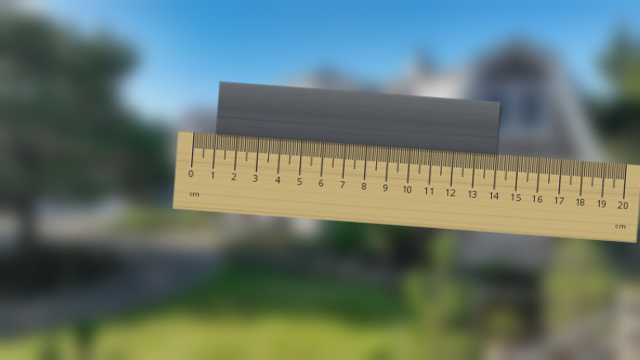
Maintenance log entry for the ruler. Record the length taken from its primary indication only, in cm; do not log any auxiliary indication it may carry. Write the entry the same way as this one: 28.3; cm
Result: 13; cm
